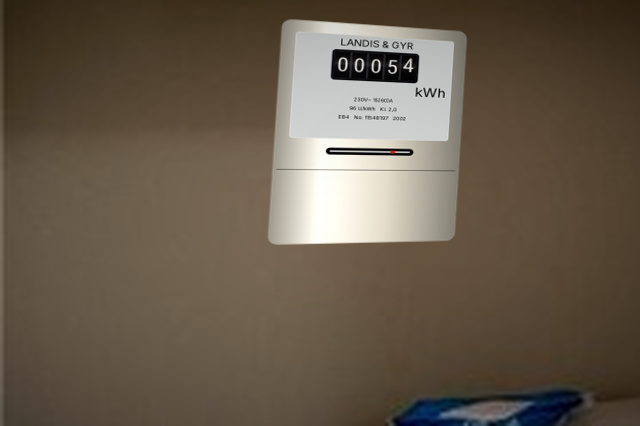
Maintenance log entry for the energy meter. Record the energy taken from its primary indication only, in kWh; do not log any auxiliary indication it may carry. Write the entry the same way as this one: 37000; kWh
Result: 54; kWh
